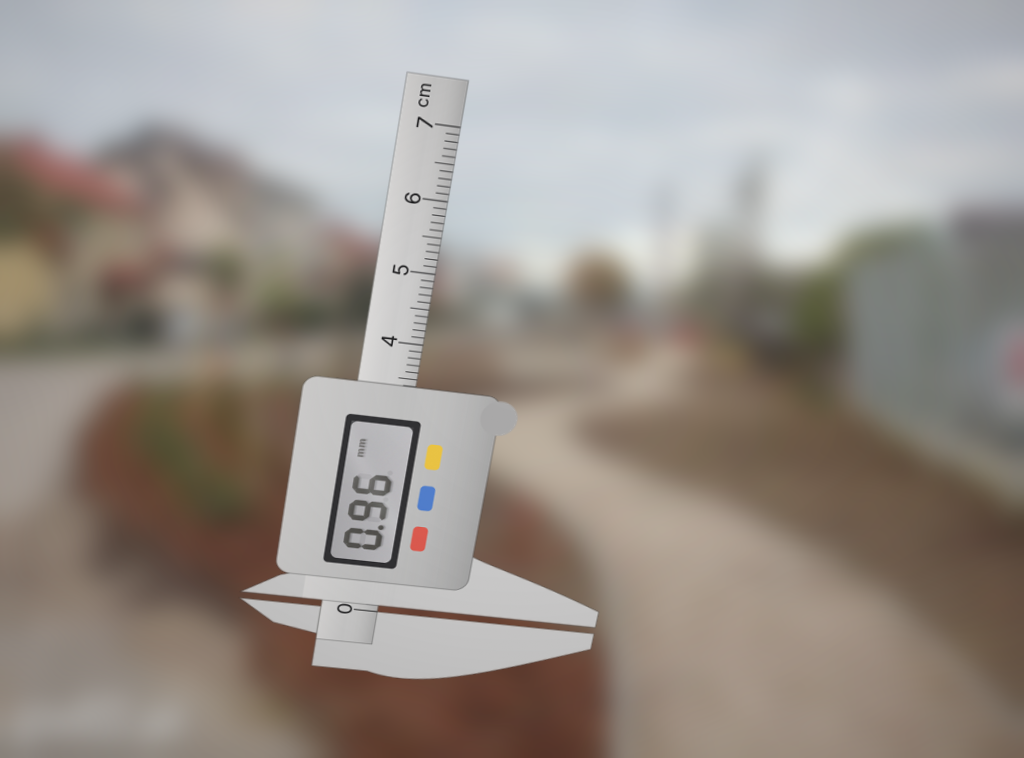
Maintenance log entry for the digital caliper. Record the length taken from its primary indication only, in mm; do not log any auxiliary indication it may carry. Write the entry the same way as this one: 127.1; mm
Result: 0.96; mm
